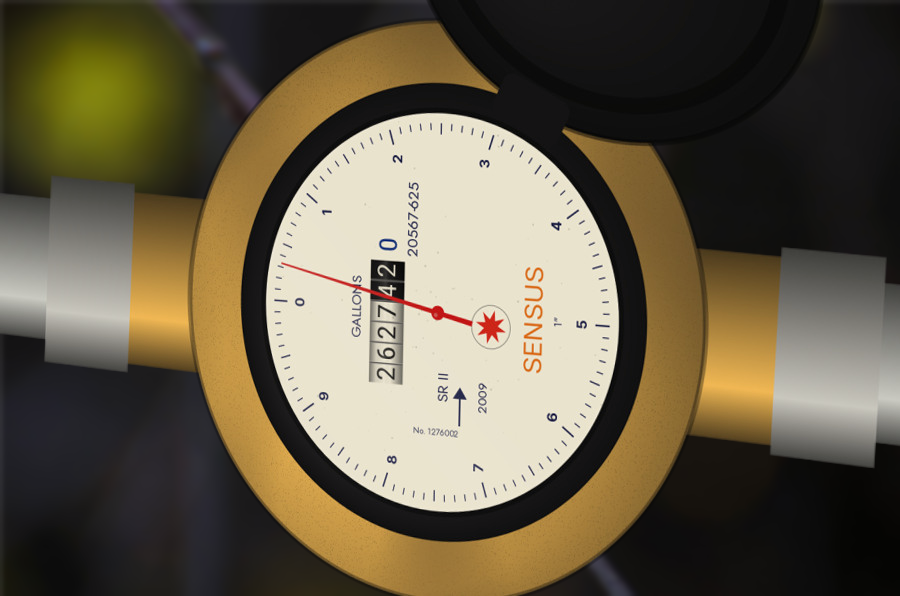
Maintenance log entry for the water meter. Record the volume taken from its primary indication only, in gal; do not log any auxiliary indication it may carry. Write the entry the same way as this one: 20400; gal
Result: 2627420.3; gal
